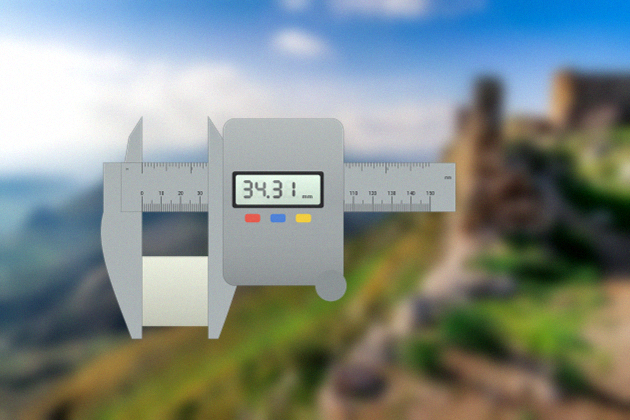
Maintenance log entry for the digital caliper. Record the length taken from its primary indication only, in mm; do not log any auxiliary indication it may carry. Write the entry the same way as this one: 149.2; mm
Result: 34.31; mm
